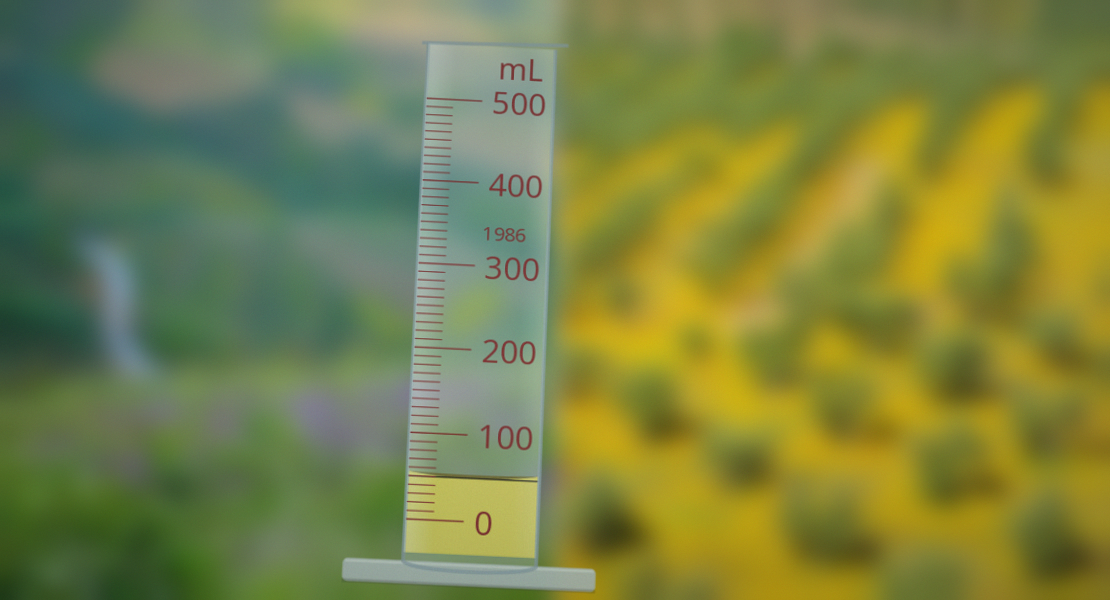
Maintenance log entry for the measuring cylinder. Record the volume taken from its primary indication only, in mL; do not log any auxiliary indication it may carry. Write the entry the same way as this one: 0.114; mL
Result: 50; mL
